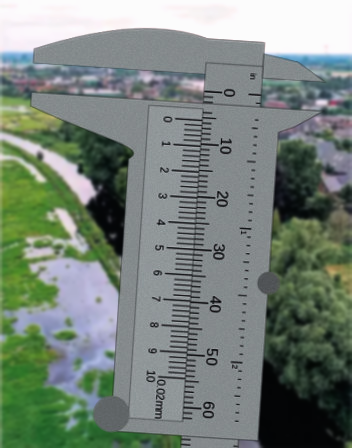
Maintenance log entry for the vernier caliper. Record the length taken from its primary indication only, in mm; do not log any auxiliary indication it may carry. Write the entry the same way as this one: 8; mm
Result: 5.5; mm
